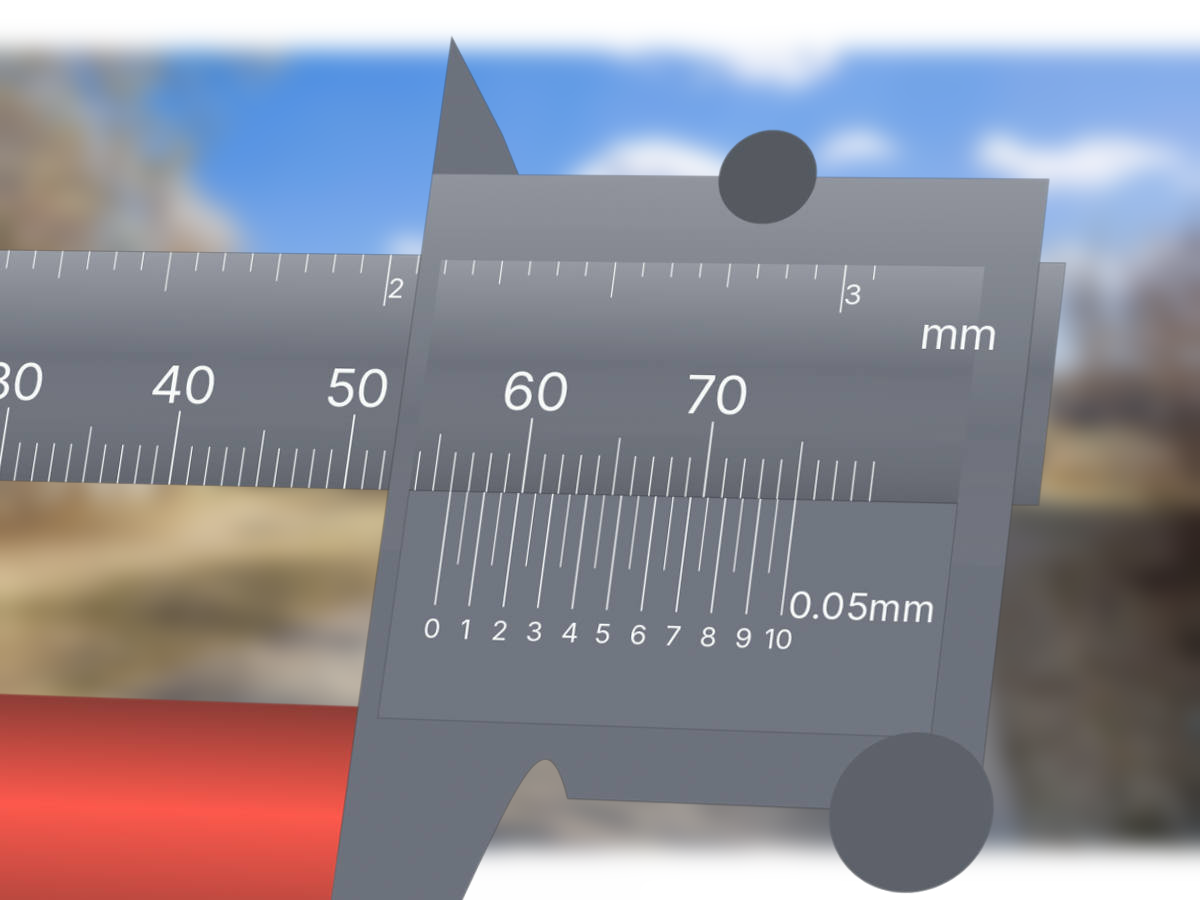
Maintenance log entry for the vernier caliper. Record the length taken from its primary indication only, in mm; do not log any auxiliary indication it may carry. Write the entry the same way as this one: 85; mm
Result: 56.0; mm
